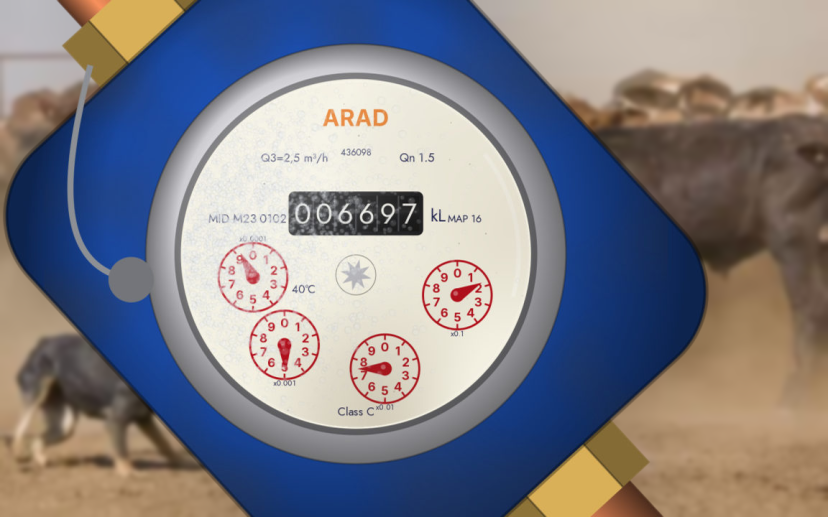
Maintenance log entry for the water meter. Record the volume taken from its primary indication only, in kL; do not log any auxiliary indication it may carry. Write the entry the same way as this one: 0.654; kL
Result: 6697.1749; kL
